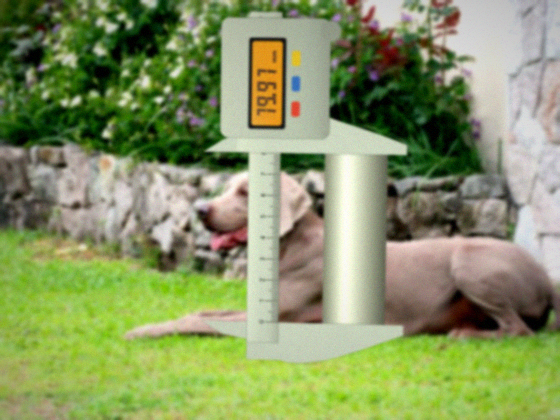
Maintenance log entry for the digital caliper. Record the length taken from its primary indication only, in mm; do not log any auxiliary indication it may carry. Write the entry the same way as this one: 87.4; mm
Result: 79.97; mm
